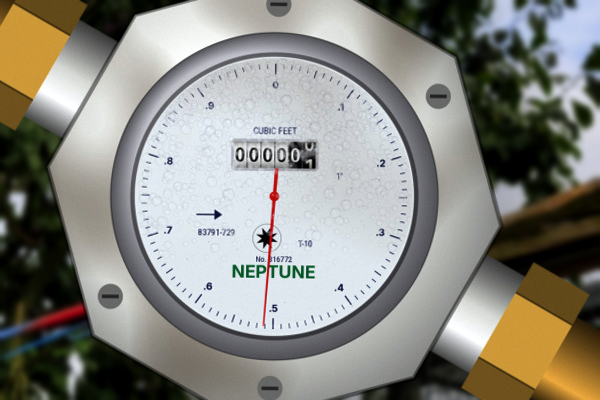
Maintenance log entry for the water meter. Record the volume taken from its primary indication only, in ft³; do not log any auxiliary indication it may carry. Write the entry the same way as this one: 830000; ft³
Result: 0.51; ft³
